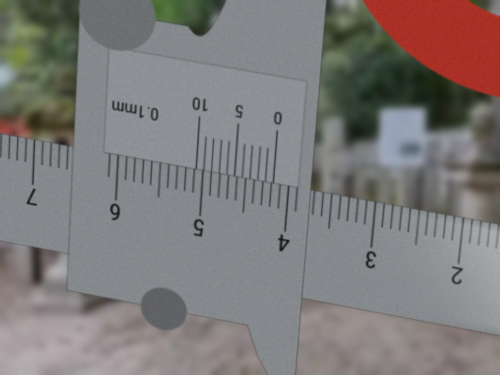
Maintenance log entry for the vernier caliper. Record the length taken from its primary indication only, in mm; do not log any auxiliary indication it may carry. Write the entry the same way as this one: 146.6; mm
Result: 41.8; mm
